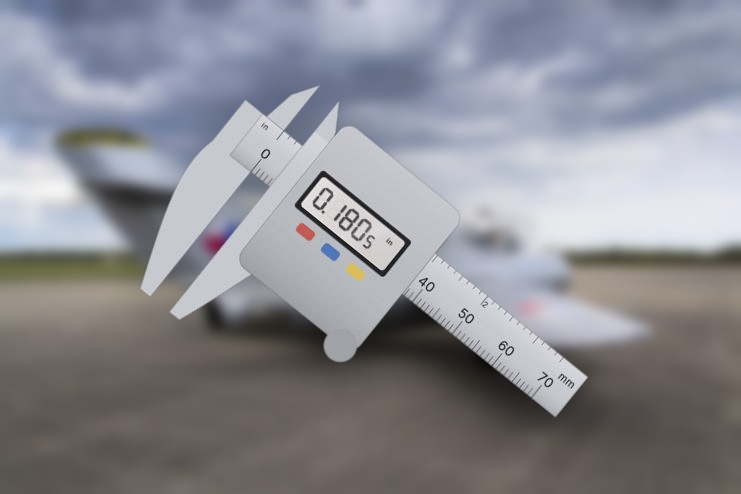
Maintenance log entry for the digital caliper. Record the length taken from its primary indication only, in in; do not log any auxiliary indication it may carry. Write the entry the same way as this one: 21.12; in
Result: 0.1805; in
